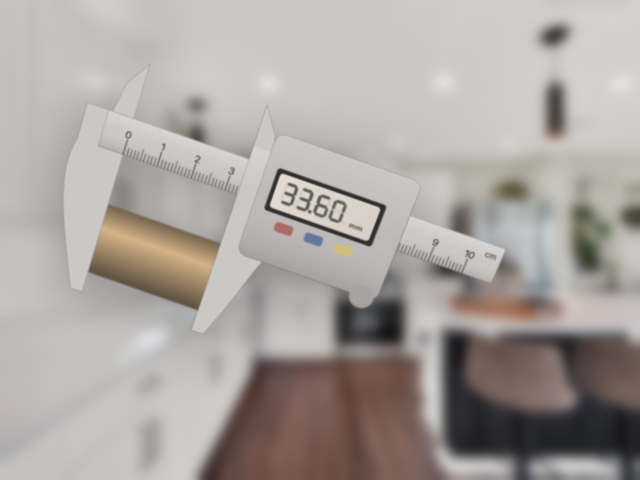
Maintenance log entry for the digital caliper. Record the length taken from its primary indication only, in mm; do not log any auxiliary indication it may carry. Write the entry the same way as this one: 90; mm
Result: 33.60; mm
